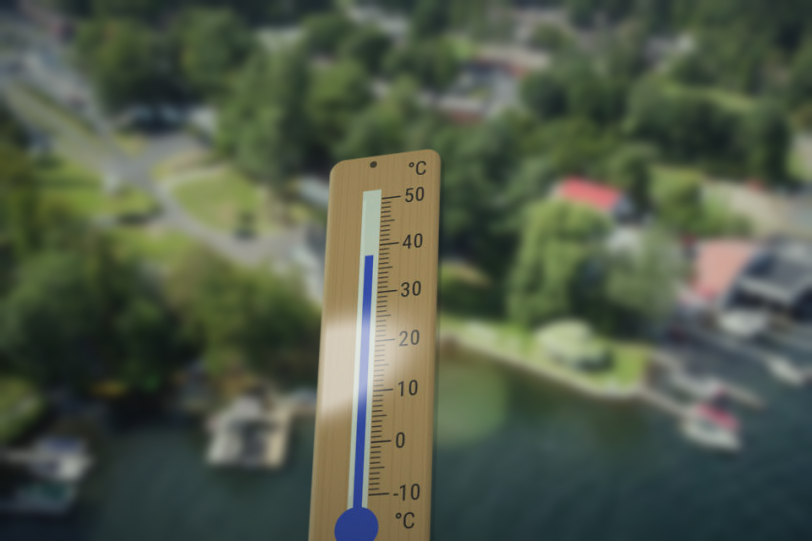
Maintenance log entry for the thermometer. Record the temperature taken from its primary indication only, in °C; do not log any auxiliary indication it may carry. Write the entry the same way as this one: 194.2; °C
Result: 38; °C
